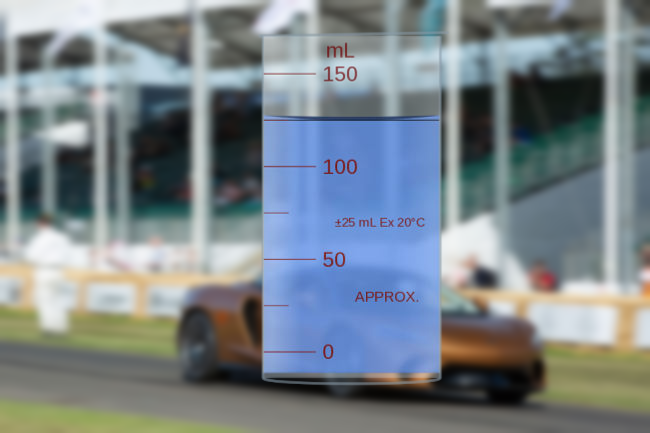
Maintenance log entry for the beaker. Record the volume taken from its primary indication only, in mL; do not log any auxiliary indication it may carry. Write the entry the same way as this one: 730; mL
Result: 125; mL
